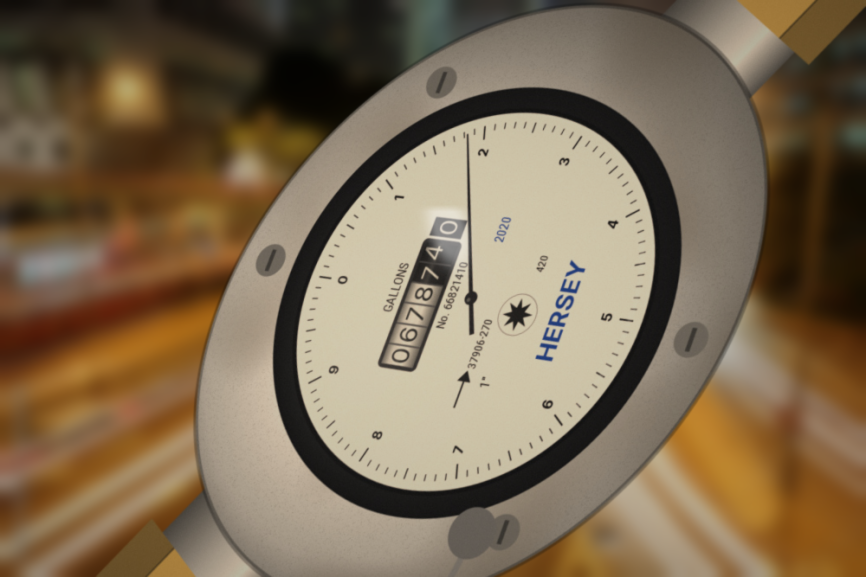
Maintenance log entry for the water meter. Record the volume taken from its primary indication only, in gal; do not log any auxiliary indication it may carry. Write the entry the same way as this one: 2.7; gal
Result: 678741.8; gal
